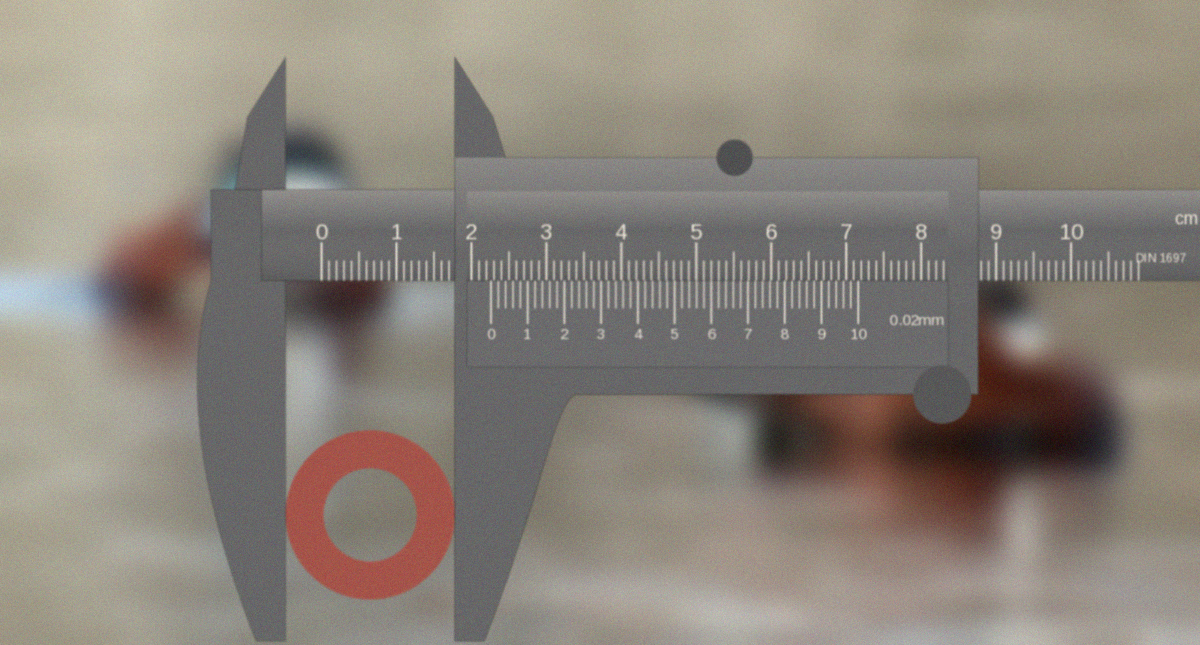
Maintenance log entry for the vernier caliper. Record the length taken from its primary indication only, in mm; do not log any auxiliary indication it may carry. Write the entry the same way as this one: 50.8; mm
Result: 22.6; mm
